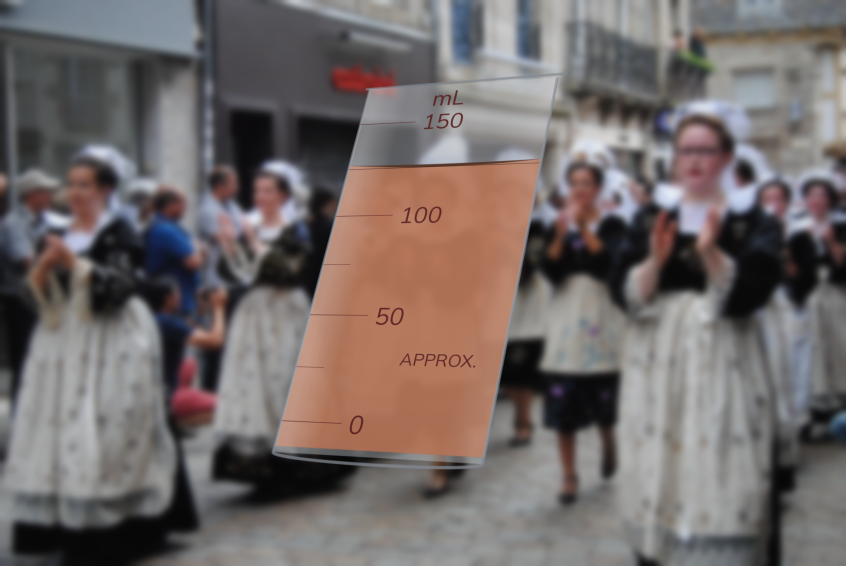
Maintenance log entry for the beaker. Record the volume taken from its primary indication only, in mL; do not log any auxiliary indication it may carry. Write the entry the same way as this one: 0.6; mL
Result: 125; mL
